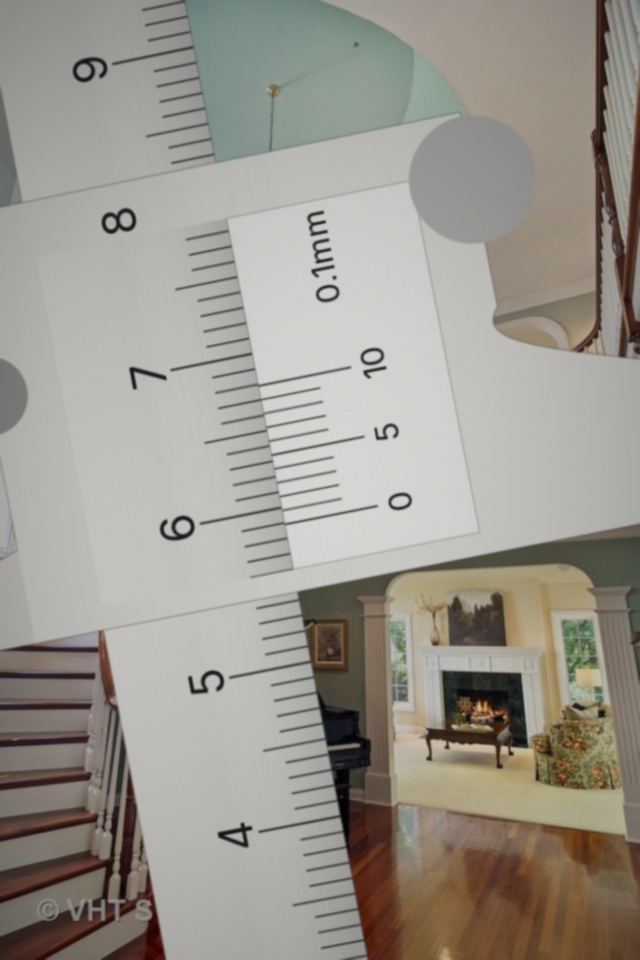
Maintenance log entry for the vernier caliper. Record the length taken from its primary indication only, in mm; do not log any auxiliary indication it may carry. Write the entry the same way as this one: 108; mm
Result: 58.9; mm
